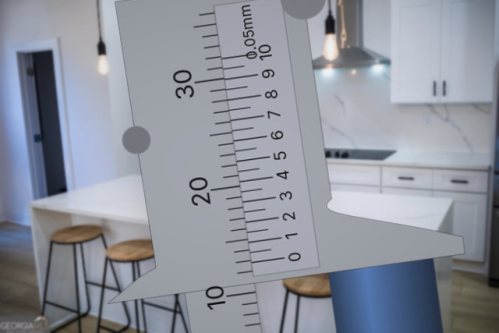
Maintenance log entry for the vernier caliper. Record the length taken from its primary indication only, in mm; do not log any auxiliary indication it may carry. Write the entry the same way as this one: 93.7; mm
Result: 12.8; mm
